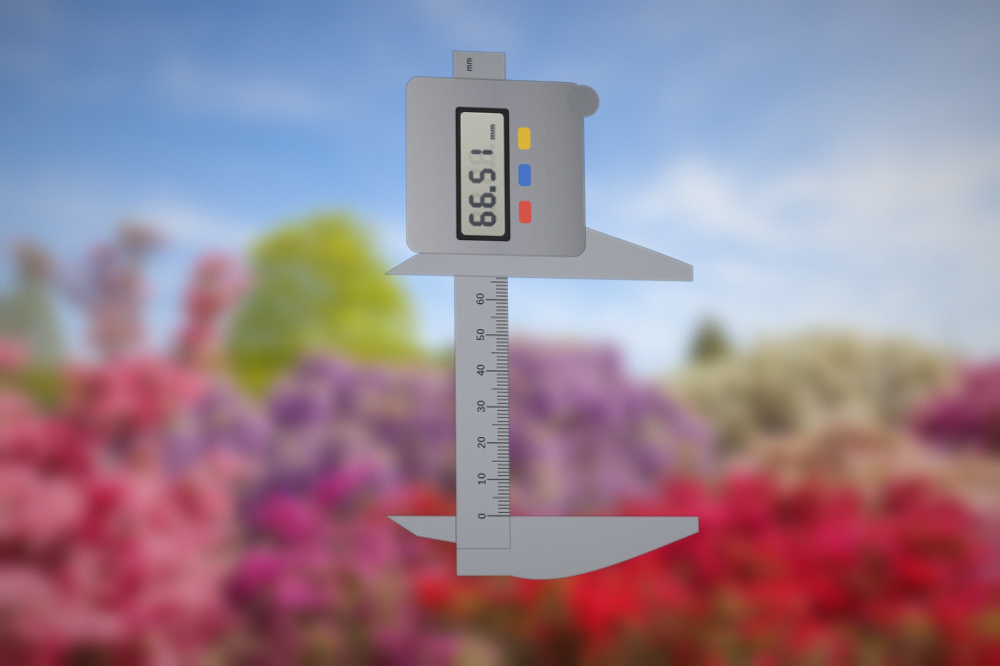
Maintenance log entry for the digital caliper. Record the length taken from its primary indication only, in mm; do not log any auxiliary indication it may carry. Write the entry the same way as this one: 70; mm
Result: 66.51; mm
